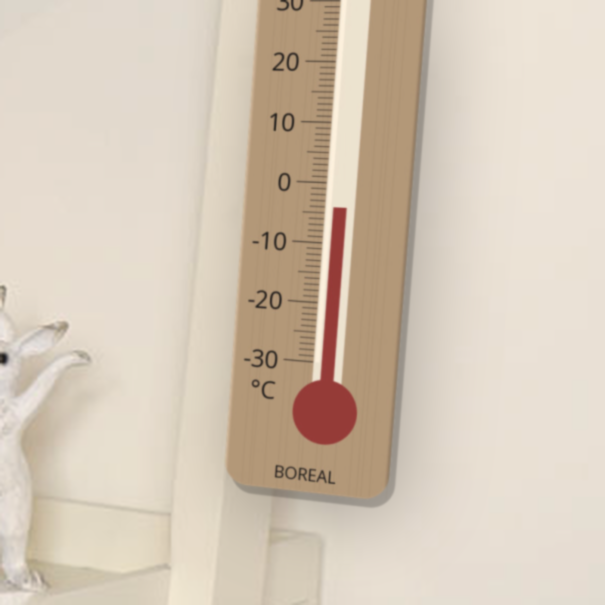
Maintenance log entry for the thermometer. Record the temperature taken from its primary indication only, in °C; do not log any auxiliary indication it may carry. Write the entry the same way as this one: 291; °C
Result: -4; °C
